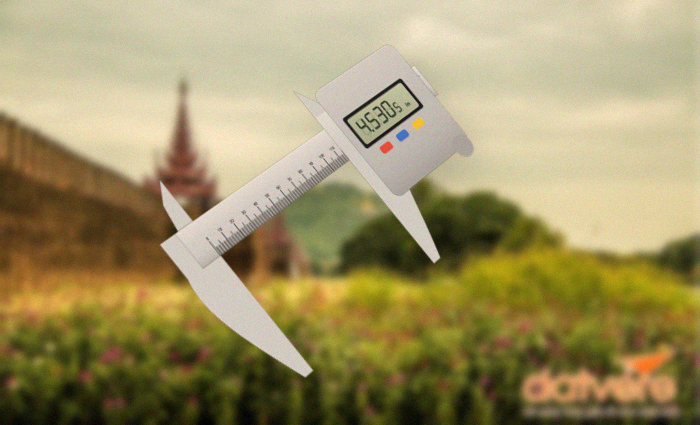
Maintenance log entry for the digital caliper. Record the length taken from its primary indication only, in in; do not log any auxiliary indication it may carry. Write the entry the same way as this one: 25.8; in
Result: 4.5305; in
